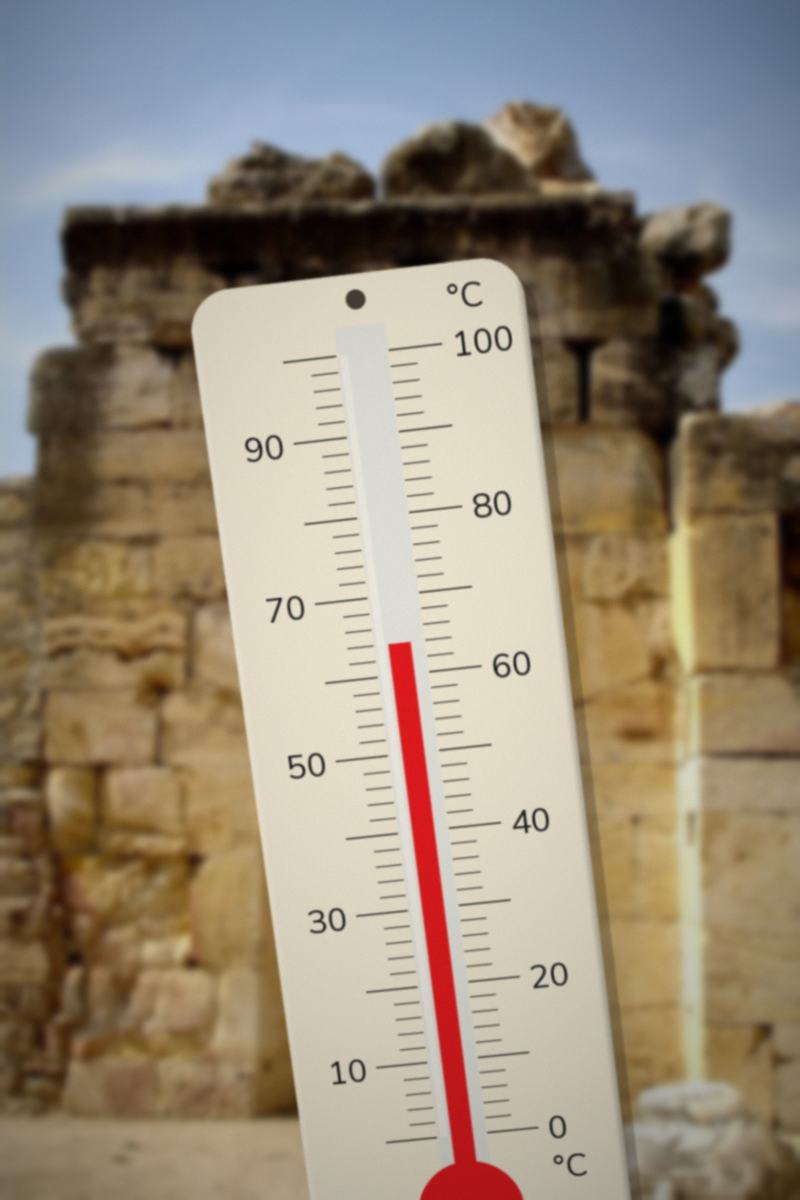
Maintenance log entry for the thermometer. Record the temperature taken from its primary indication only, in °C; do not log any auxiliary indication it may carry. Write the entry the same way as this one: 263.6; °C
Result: 64; °C
